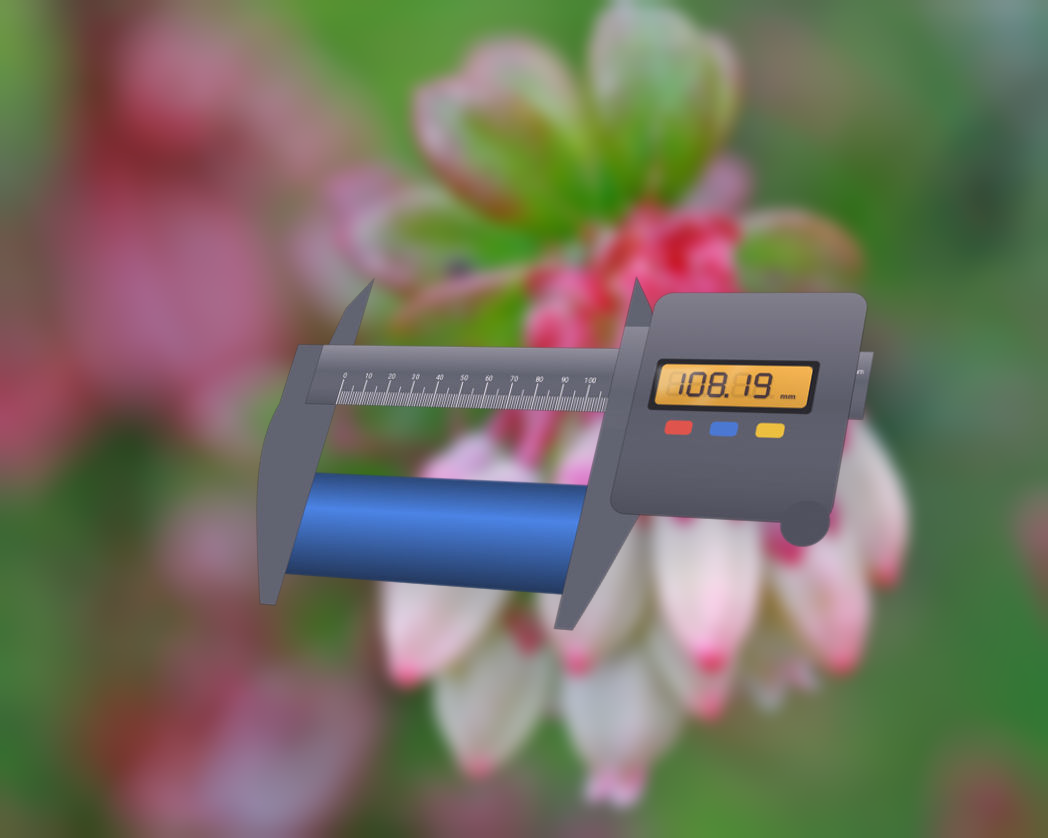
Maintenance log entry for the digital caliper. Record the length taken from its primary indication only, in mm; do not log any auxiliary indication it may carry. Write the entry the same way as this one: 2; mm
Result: 108.19; mm
